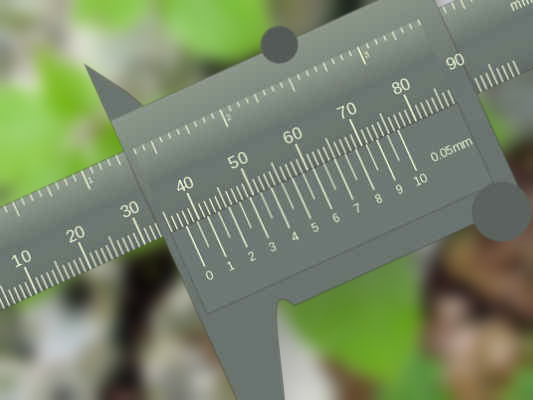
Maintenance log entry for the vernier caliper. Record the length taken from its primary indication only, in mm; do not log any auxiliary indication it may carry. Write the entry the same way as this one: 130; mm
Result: 37.6; mm
